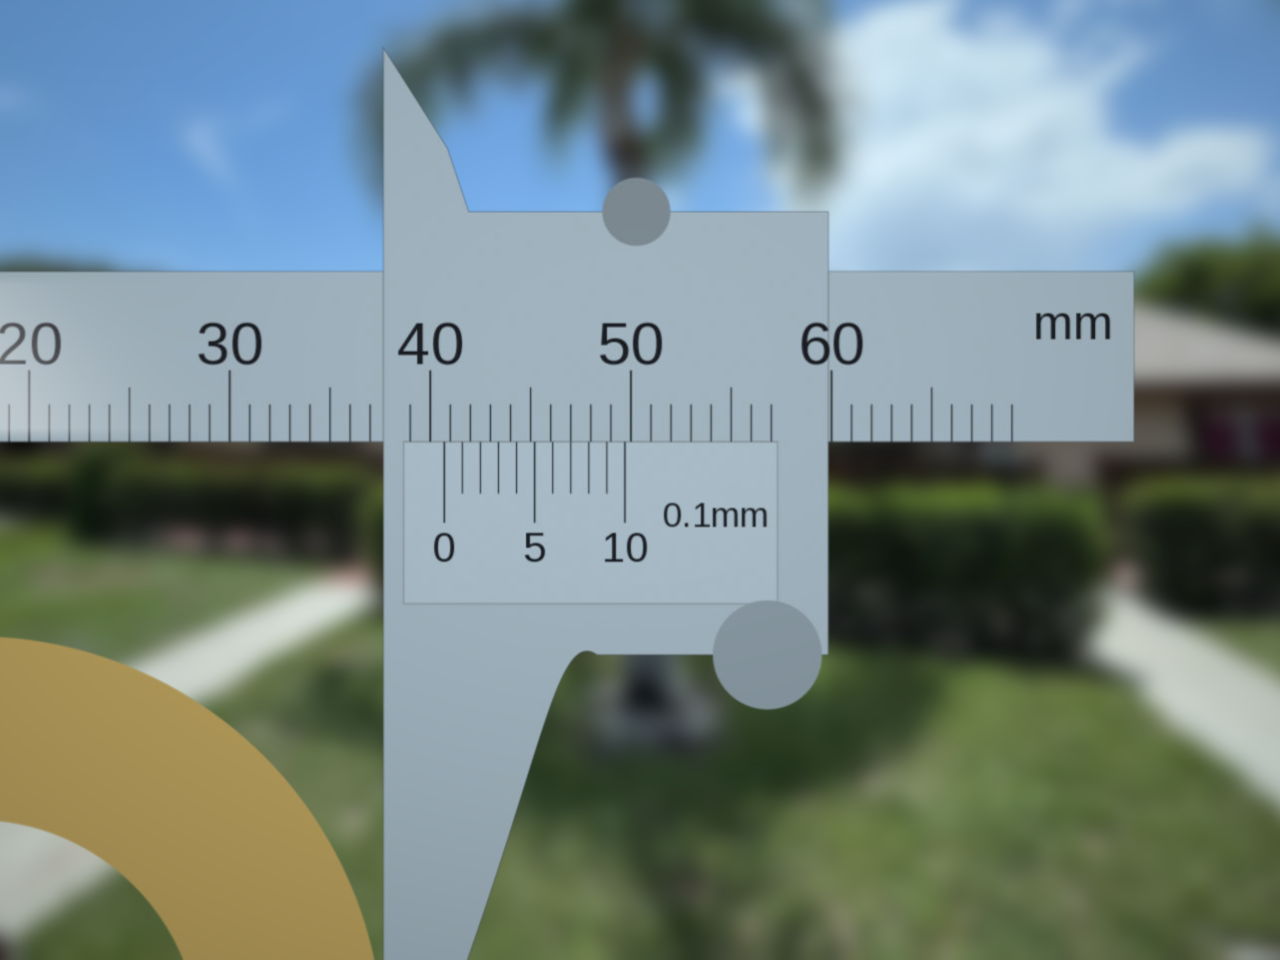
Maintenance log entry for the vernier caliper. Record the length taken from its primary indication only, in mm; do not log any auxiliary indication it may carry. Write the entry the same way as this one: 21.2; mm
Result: 40.7; mm
